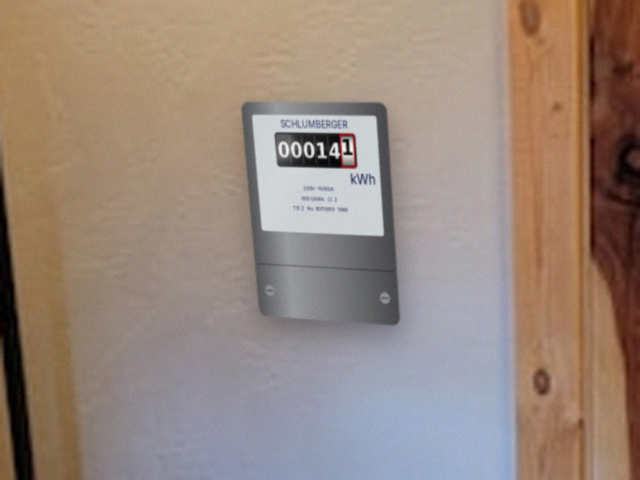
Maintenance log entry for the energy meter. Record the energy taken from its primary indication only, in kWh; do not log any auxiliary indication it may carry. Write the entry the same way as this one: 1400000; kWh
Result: 14.1; kWh
